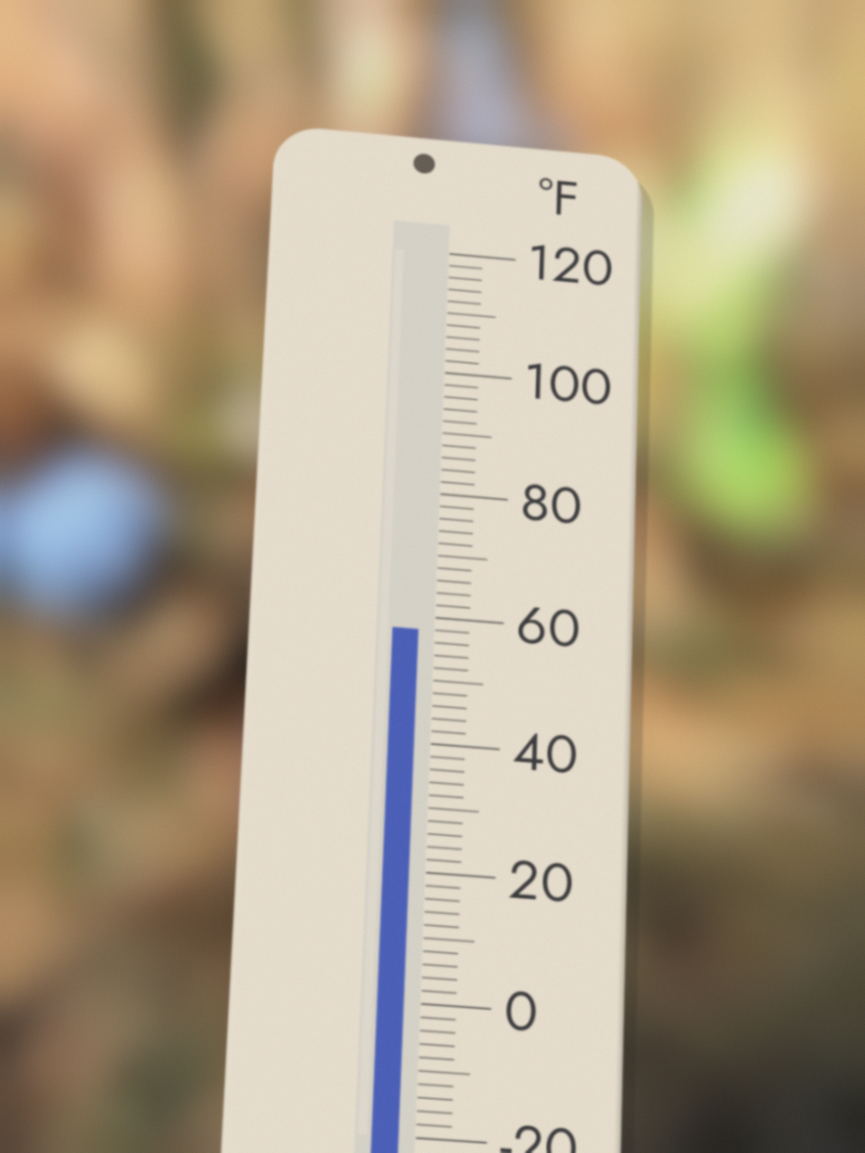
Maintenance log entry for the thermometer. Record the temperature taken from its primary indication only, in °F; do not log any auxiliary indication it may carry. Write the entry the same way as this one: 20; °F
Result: 58; °F
